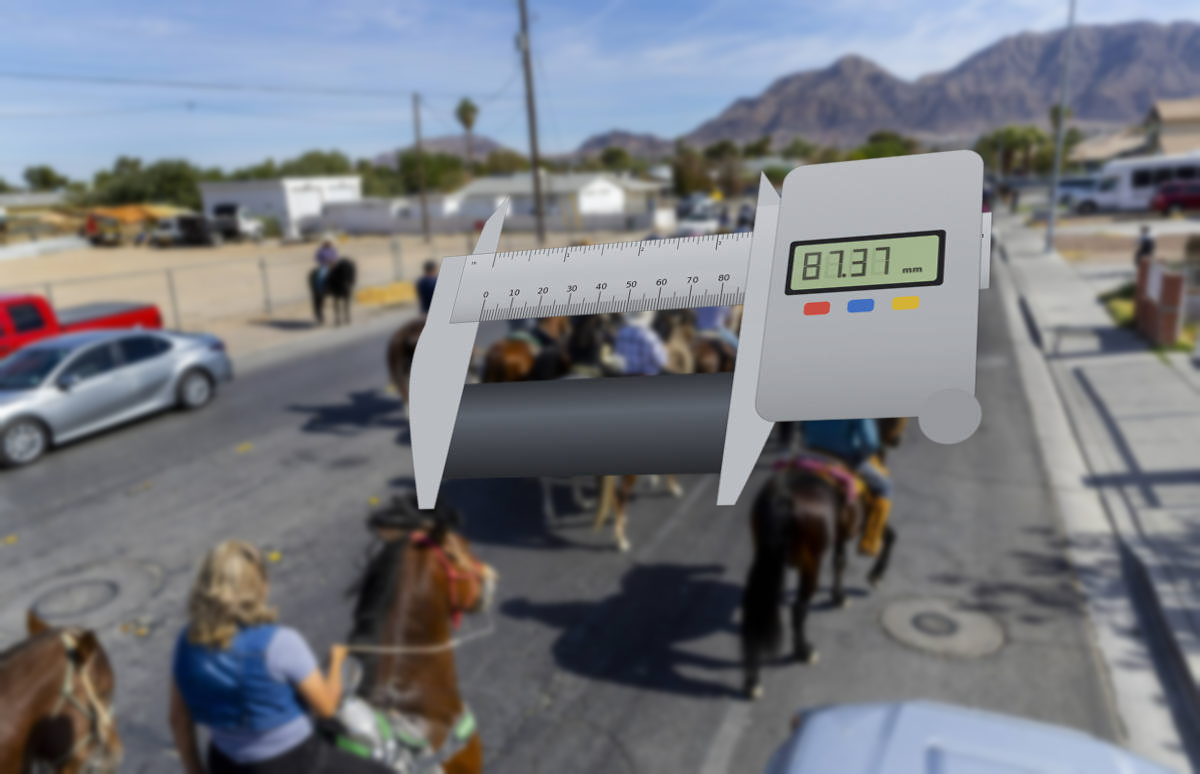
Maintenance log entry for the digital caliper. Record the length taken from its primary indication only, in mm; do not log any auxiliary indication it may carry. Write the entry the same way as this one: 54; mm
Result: 87.37; mm
